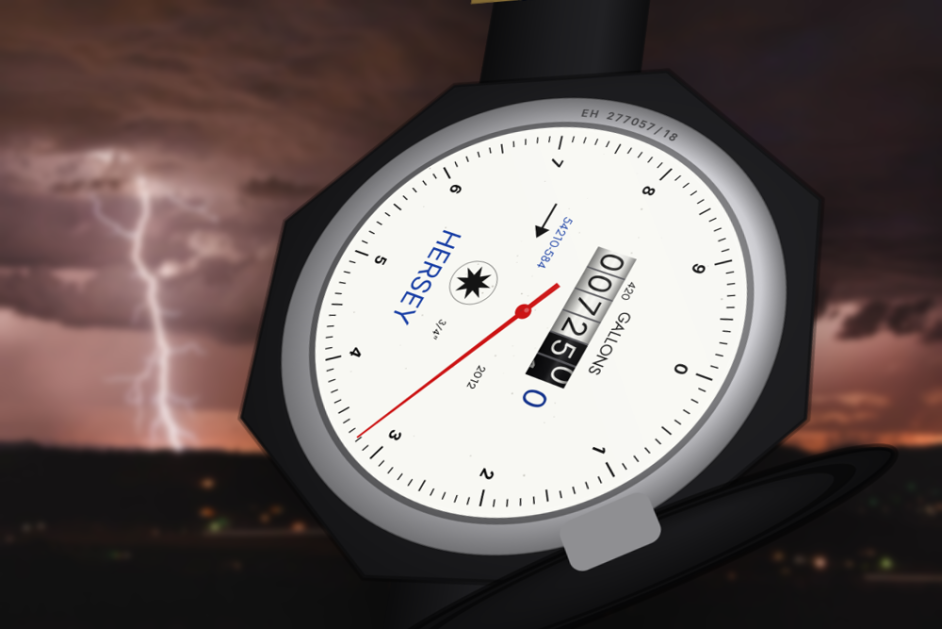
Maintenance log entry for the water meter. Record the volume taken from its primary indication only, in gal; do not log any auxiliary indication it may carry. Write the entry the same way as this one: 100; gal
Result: 72503.2; gal
